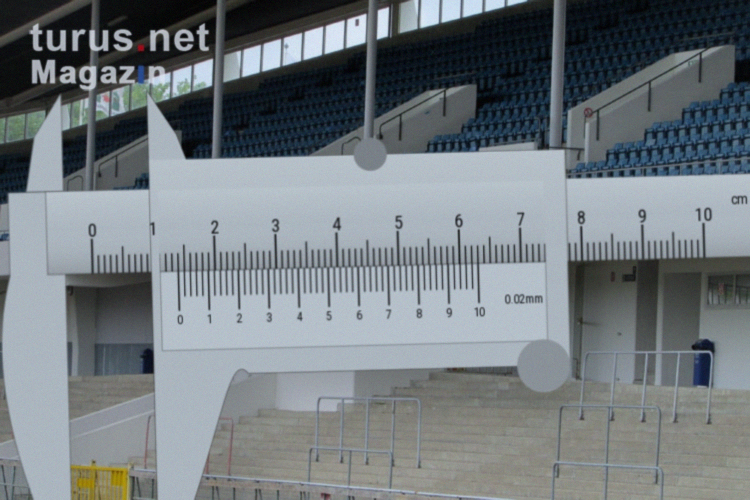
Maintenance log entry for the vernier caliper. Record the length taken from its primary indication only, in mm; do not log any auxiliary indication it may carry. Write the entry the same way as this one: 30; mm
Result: 14.0; mm
